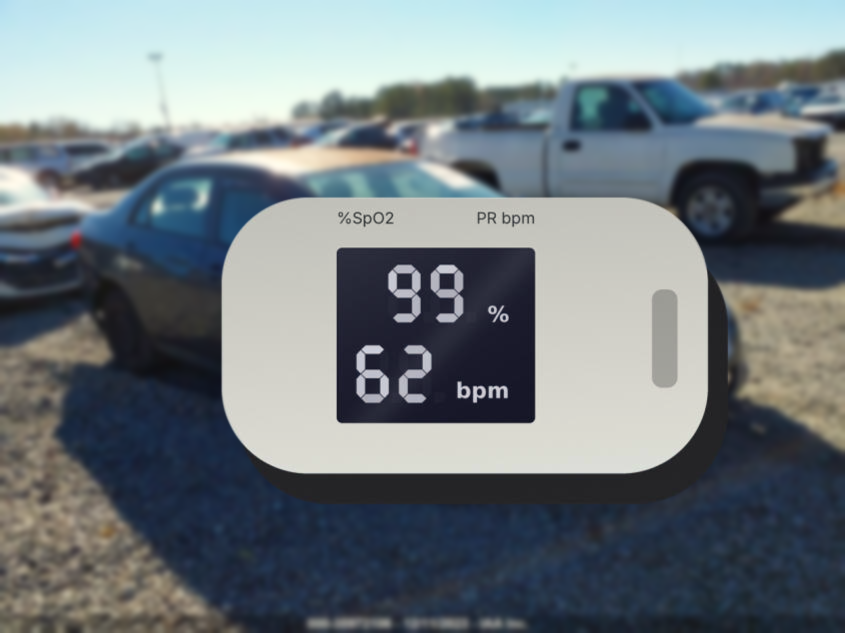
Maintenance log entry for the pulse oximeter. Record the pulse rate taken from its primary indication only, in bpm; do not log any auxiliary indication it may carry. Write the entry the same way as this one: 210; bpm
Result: 62; bpm
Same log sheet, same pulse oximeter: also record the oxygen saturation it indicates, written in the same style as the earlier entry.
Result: 99; %
